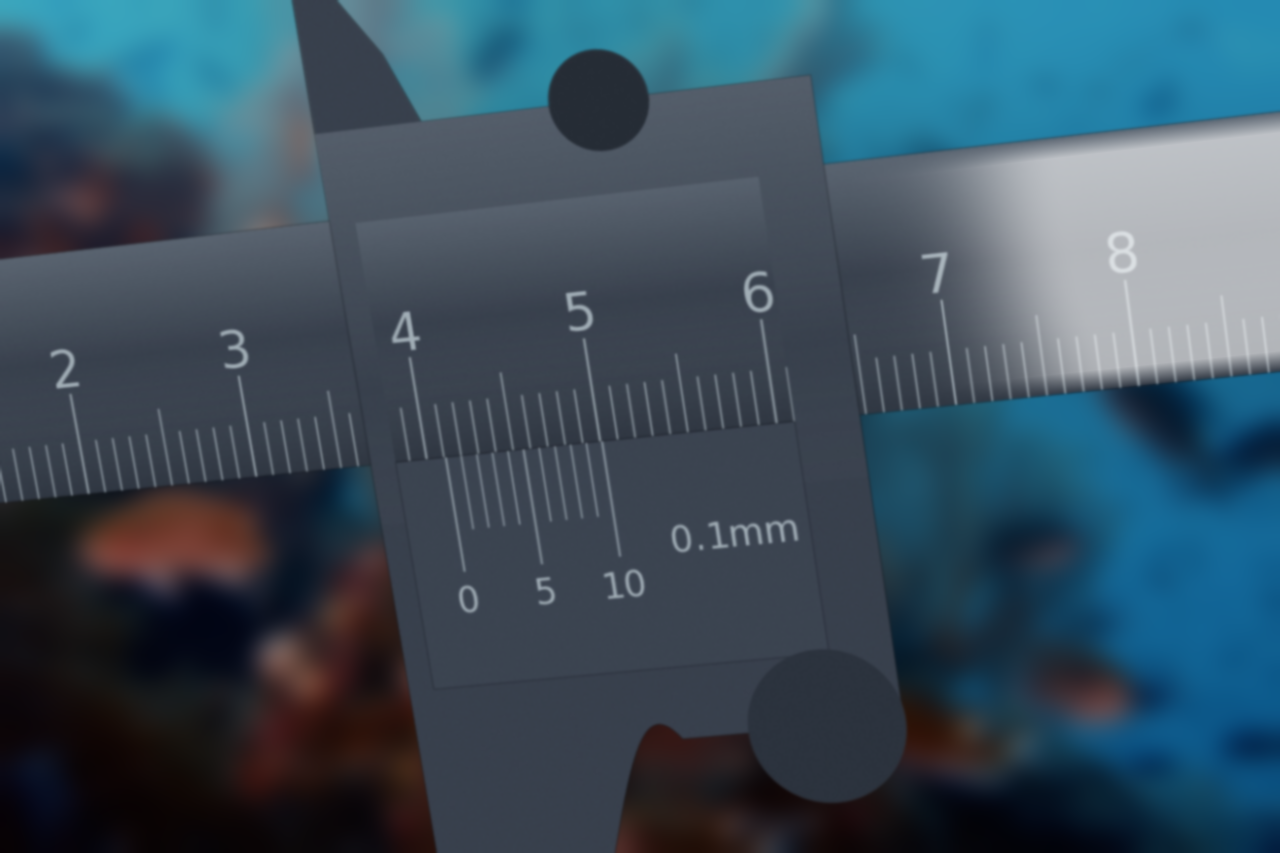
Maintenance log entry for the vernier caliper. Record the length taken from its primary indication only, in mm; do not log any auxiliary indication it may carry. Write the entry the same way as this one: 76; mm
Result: 41.1; mm
